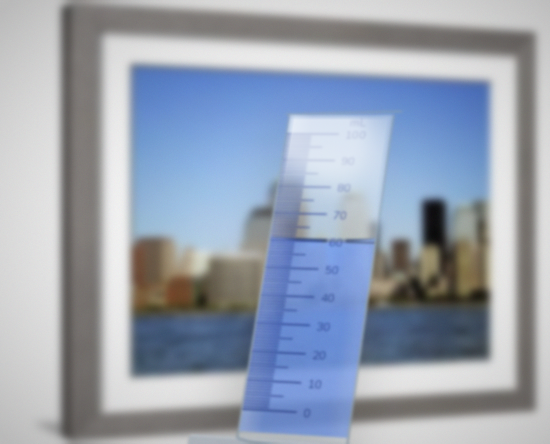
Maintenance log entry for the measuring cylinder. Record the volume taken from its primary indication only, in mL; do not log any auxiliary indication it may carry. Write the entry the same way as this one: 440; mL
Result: 60; mL
